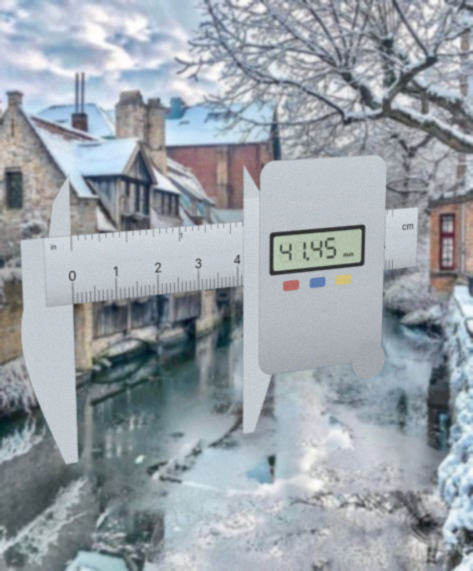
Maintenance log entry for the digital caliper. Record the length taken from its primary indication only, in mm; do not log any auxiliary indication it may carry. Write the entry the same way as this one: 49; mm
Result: 41.45; mm
